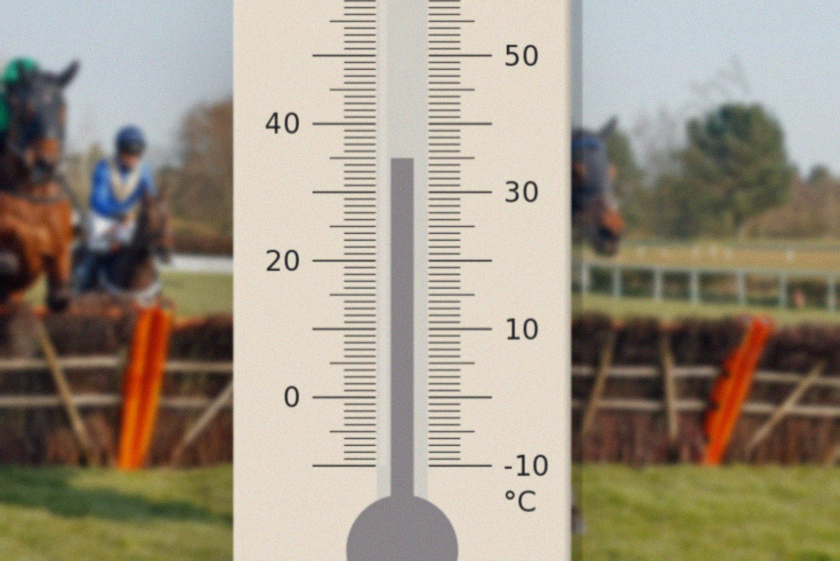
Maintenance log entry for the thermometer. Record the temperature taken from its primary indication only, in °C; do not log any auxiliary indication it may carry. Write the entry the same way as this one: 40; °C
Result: 35; °C
